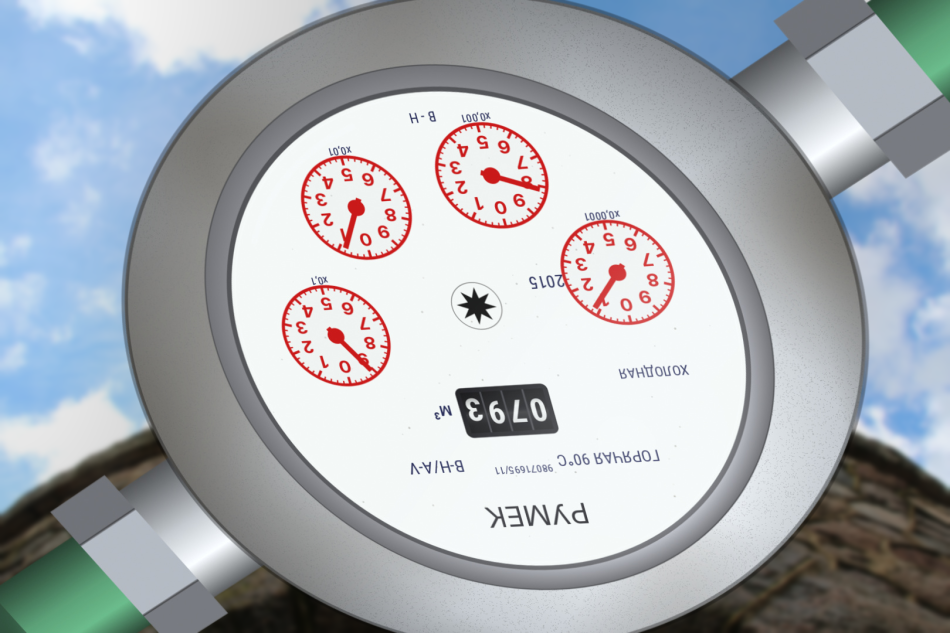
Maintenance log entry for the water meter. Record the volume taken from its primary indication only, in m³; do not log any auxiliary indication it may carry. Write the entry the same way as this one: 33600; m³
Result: 792.9081; m³
